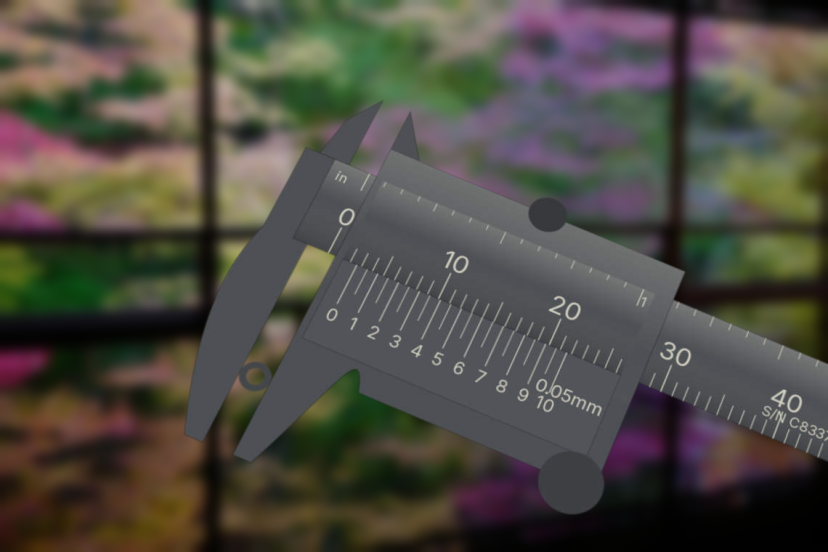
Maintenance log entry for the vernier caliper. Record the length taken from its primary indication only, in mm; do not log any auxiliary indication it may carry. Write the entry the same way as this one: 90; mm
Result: 2.6; mm
